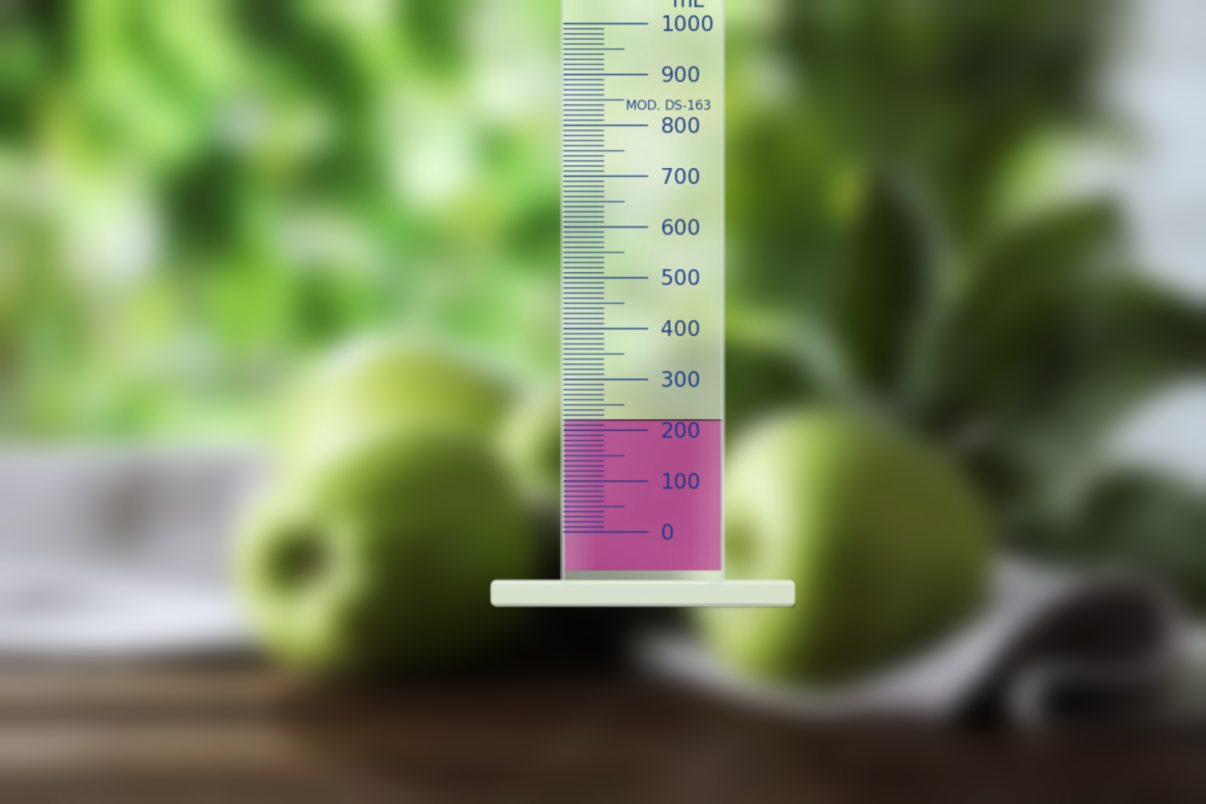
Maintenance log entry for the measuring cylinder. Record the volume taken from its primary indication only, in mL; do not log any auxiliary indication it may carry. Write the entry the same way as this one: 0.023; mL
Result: 220; mL
